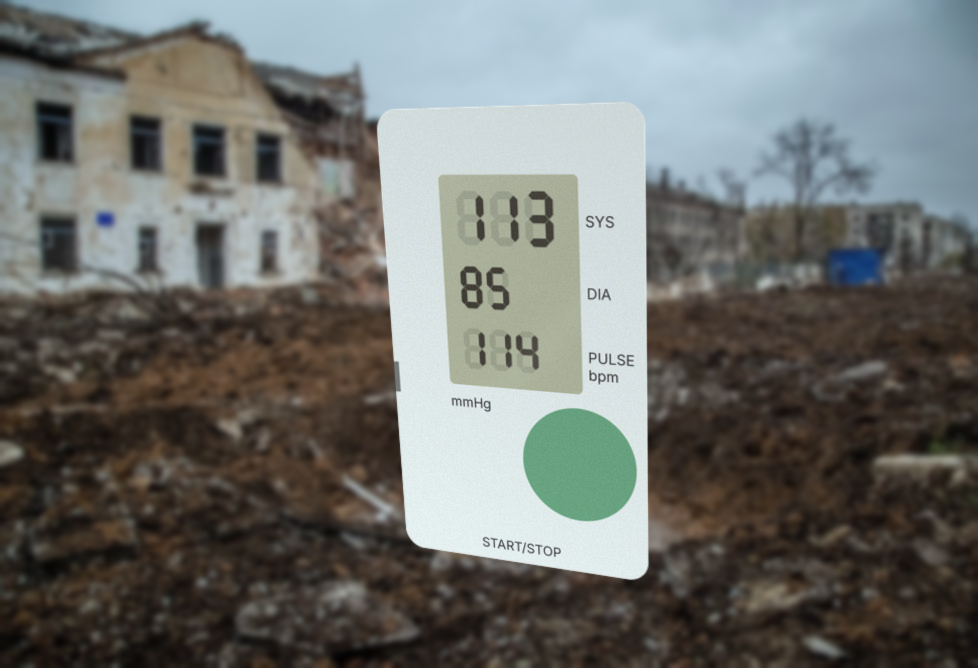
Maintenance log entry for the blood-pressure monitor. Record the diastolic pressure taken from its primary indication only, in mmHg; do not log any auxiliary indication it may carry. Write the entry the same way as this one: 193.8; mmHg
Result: 85; mmHg
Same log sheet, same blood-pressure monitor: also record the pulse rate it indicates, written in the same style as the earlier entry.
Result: 114; bpm
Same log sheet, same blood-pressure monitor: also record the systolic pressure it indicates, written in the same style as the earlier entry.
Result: 113; mmHg
